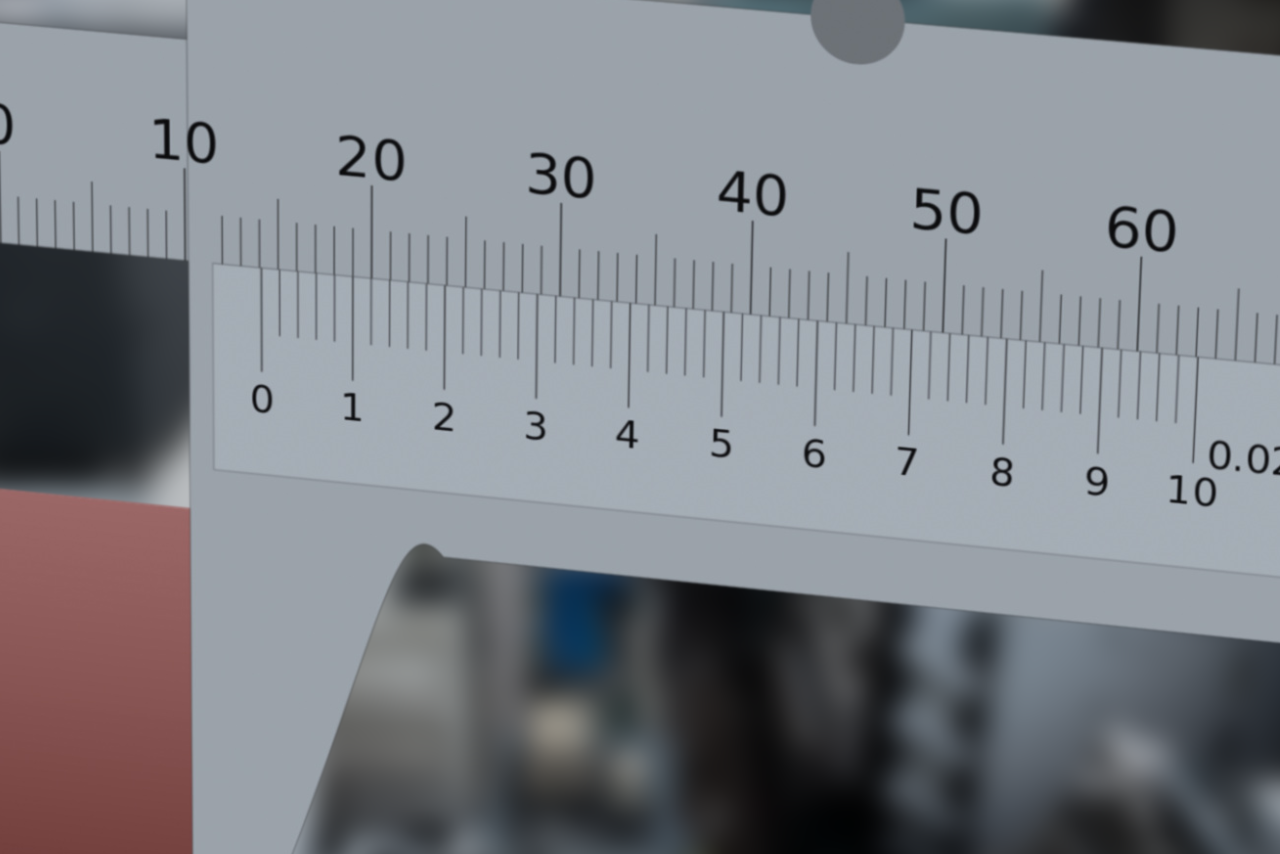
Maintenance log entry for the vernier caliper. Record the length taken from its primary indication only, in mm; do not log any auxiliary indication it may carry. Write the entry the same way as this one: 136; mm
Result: 14.1; mm
